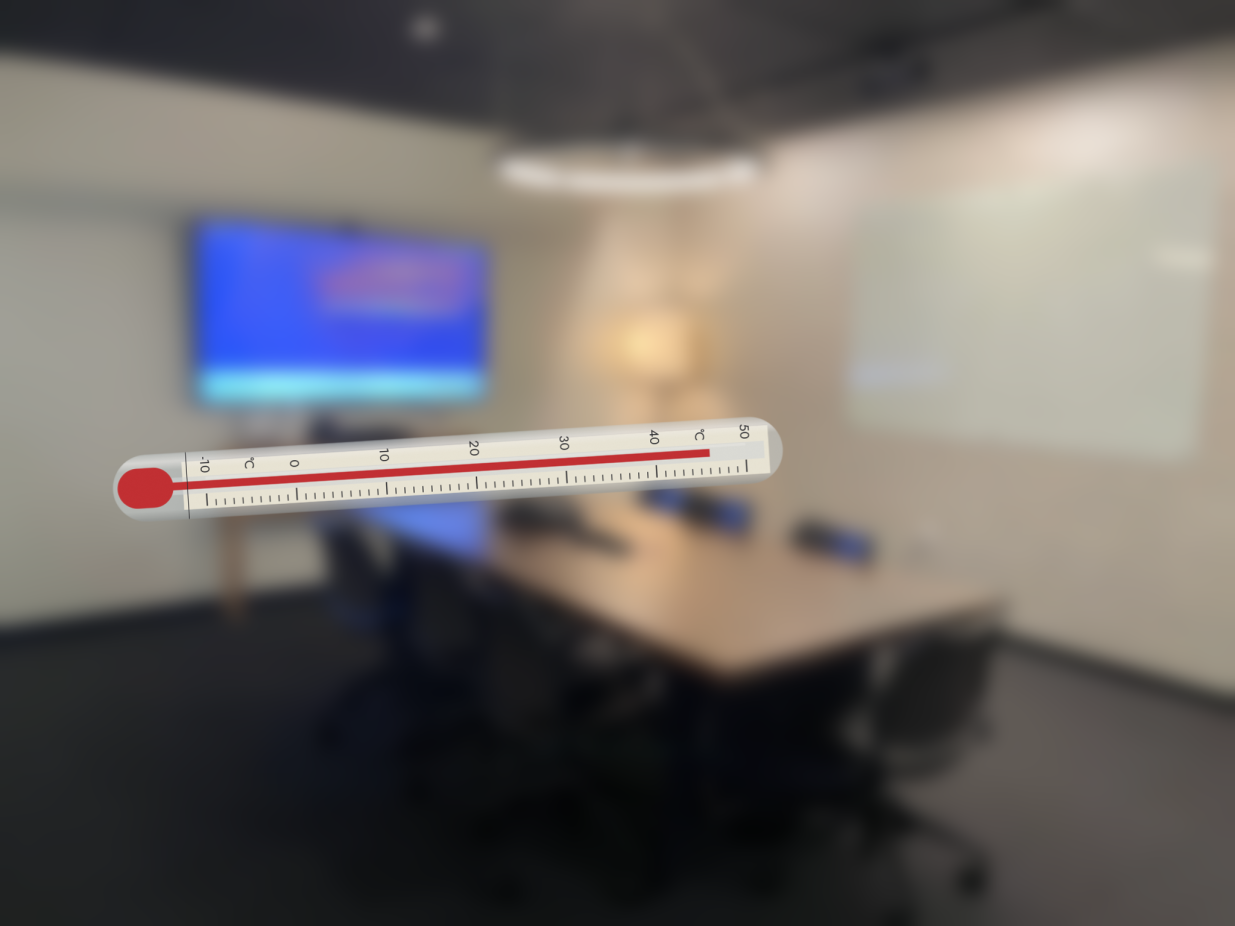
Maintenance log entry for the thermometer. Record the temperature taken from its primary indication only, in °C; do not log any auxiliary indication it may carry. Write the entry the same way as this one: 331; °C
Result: 46; °C
